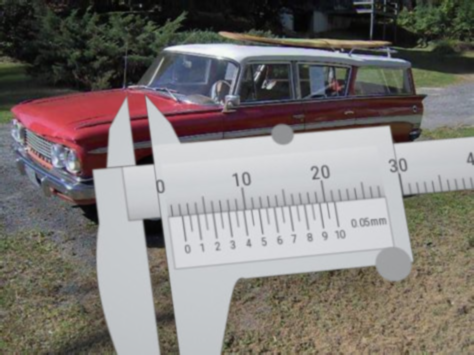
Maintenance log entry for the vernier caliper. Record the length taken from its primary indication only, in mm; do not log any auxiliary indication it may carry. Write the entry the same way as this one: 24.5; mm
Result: 2.2; mm
